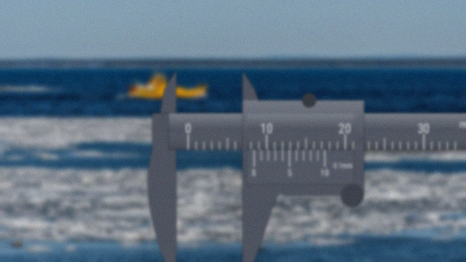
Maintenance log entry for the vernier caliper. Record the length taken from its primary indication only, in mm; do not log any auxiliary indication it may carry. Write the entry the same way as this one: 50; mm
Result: 8.4; mm
